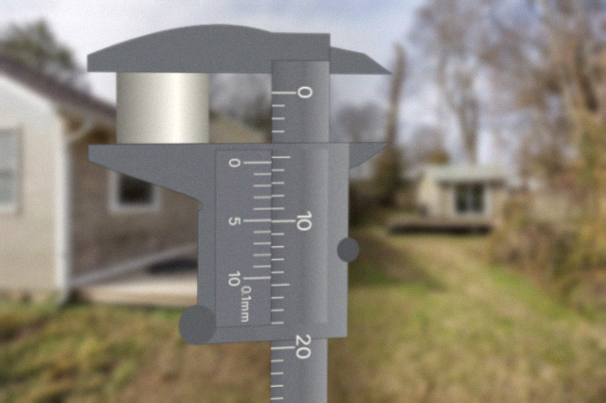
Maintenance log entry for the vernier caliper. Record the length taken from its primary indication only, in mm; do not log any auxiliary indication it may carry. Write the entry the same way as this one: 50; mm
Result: 5.4; mm
